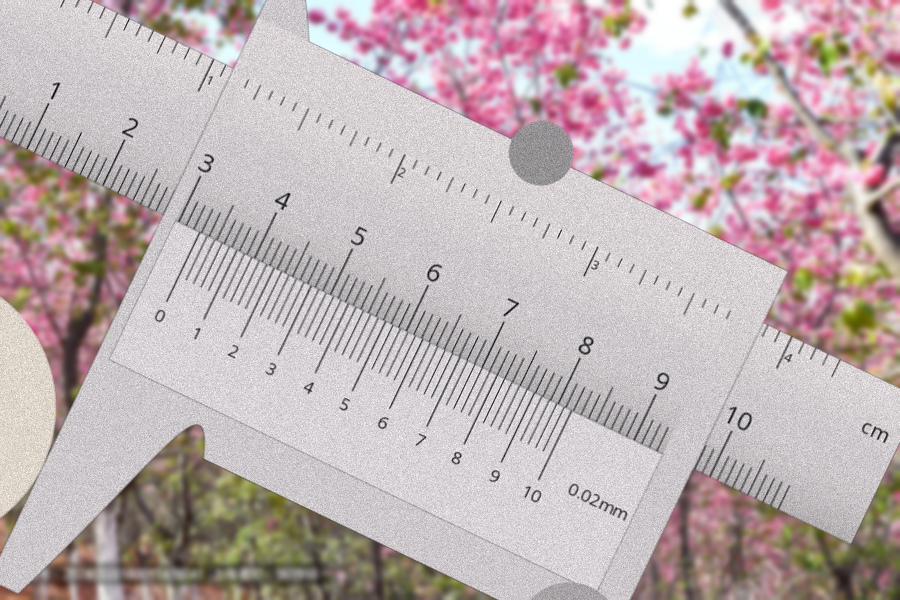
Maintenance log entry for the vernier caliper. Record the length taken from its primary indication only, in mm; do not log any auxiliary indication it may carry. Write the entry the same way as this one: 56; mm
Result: 32.8; mm
